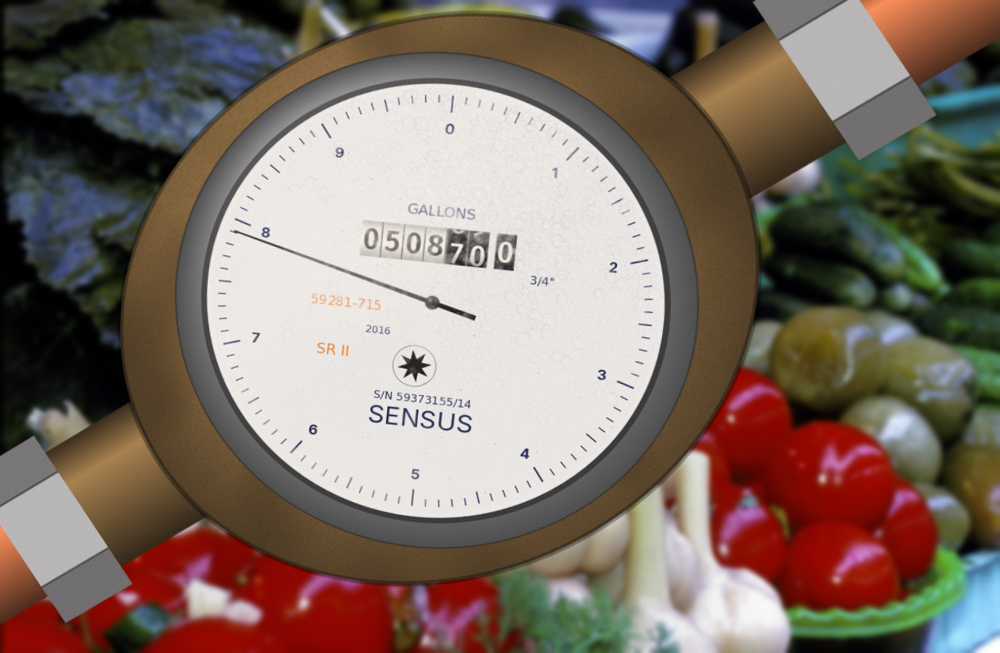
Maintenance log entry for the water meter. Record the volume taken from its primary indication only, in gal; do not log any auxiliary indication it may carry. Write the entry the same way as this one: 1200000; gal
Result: 508697.9; gal
